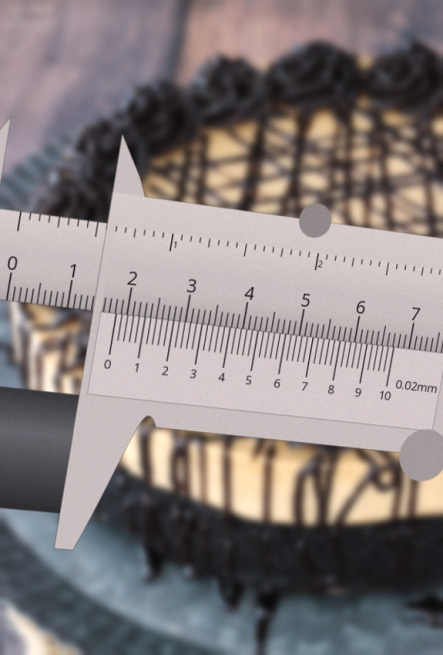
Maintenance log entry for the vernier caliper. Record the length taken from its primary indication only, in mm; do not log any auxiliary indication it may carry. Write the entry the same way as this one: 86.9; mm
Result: 18.2; mm
